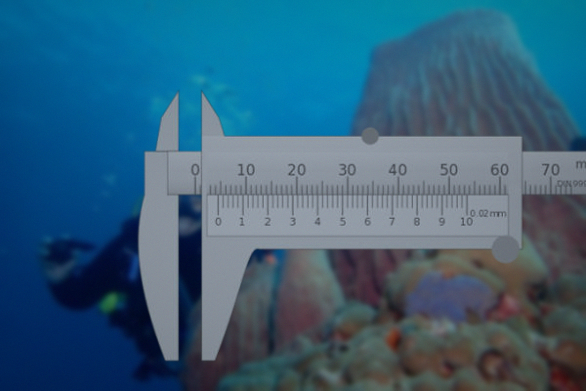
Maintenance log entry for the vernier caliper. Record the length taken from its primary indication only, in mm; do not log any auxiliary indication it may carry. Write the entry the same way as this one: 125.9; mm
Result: 4.5; mm
